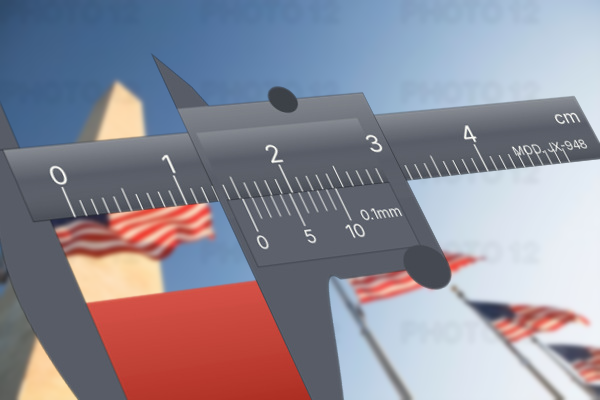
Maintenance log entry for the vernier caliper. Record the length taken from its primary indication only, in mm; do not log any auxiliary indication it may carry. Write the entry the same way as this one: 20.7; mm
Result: 15.2; mm
